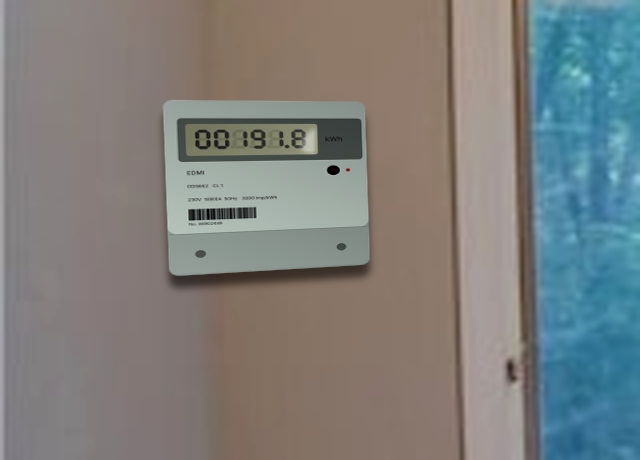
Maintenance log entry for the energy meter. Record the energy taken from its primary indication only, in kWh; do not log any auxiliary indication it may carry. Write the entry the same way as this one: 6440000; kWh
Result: 191.8; kWh
